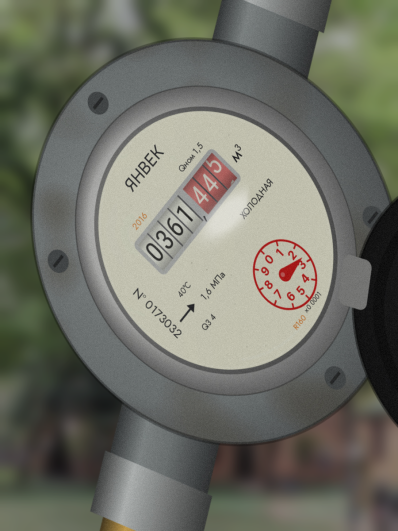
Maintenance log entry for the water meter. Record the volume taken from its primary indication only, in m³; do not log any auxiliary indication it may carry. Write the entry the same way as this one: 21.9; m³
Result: 361.4452; m³
